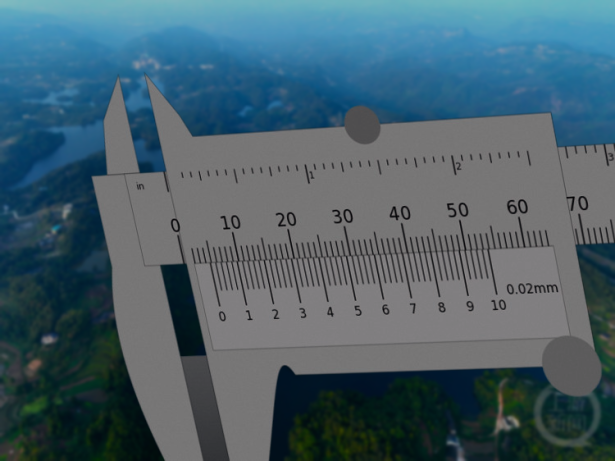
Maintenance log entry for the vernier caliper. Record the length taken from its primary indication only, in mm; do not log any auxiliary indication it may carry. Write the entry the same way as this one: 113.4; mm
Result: 4.8; mm
